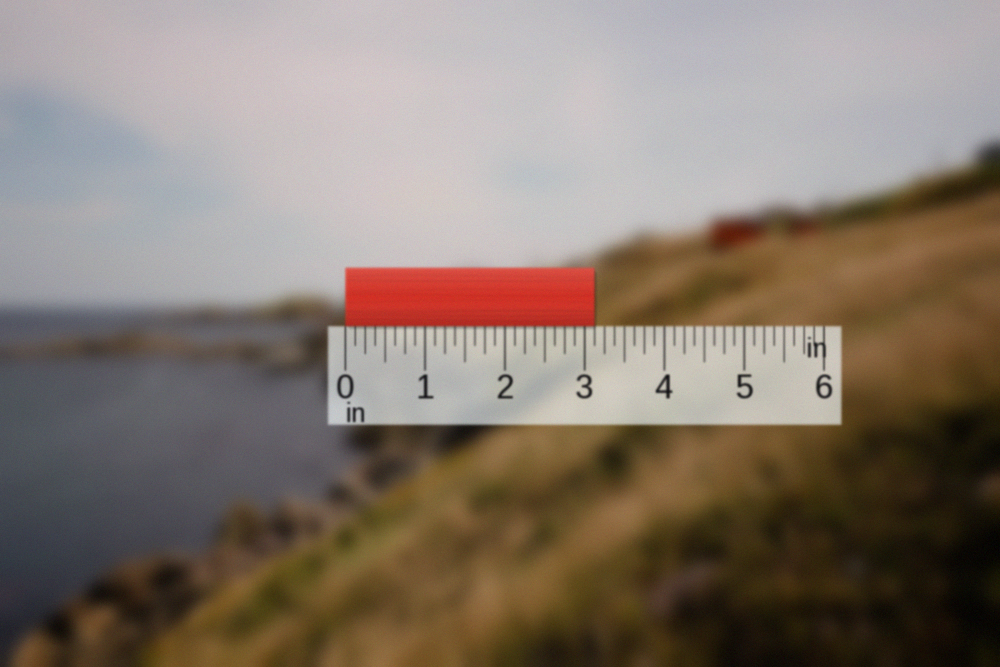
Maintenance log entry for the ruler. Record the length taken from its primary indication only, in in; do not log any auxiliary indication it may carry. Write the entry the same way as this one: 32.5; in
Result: 3.125; in
